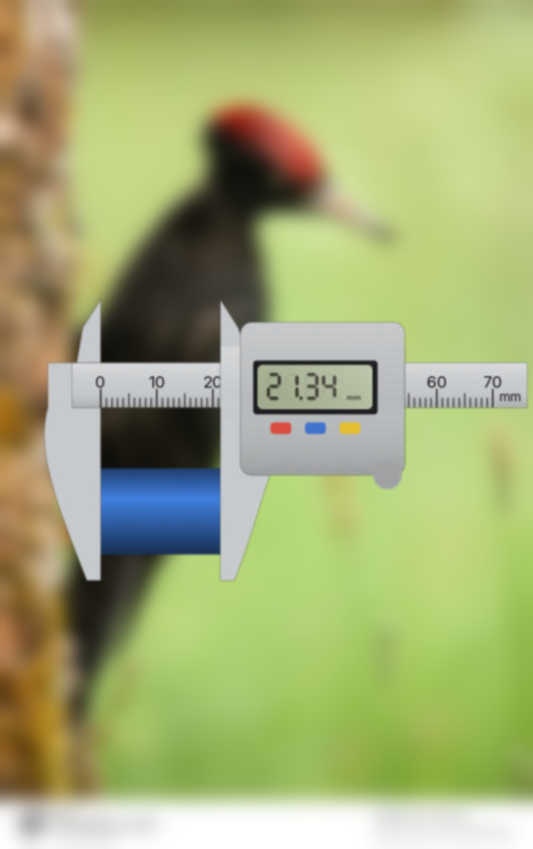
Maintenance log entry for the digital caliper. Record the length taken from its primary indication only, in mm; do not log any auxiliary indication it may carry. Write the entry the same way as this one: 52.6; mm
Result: 21.34; mm
